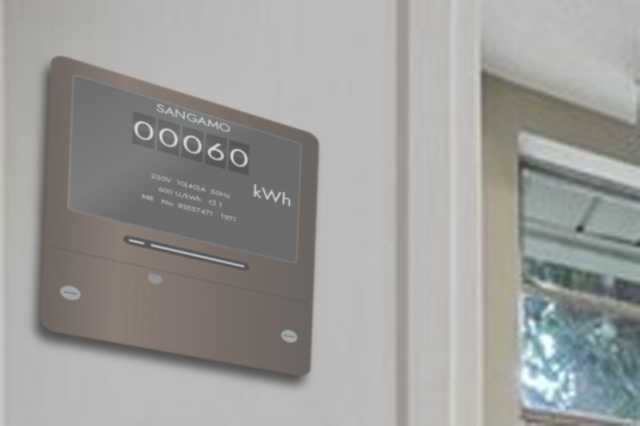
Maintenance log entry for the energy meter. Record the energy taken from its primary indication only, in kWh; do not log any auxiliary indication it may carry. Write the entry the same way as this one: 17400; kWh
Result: 60; kWh
